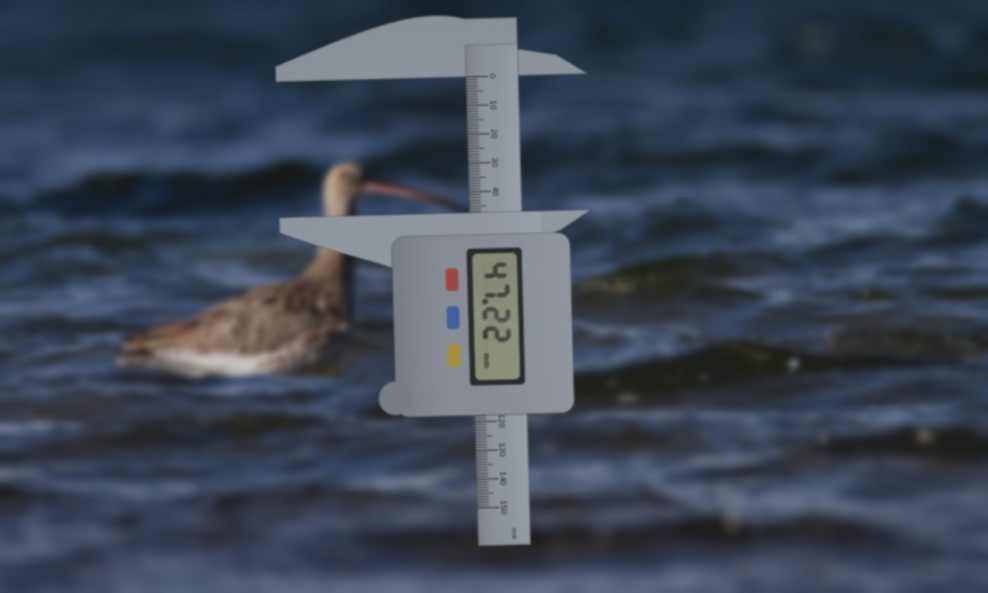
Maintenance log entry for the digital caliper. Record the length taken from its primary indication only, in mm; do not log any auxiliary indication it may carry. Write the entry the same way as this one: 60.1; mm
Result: 47.22; mm
